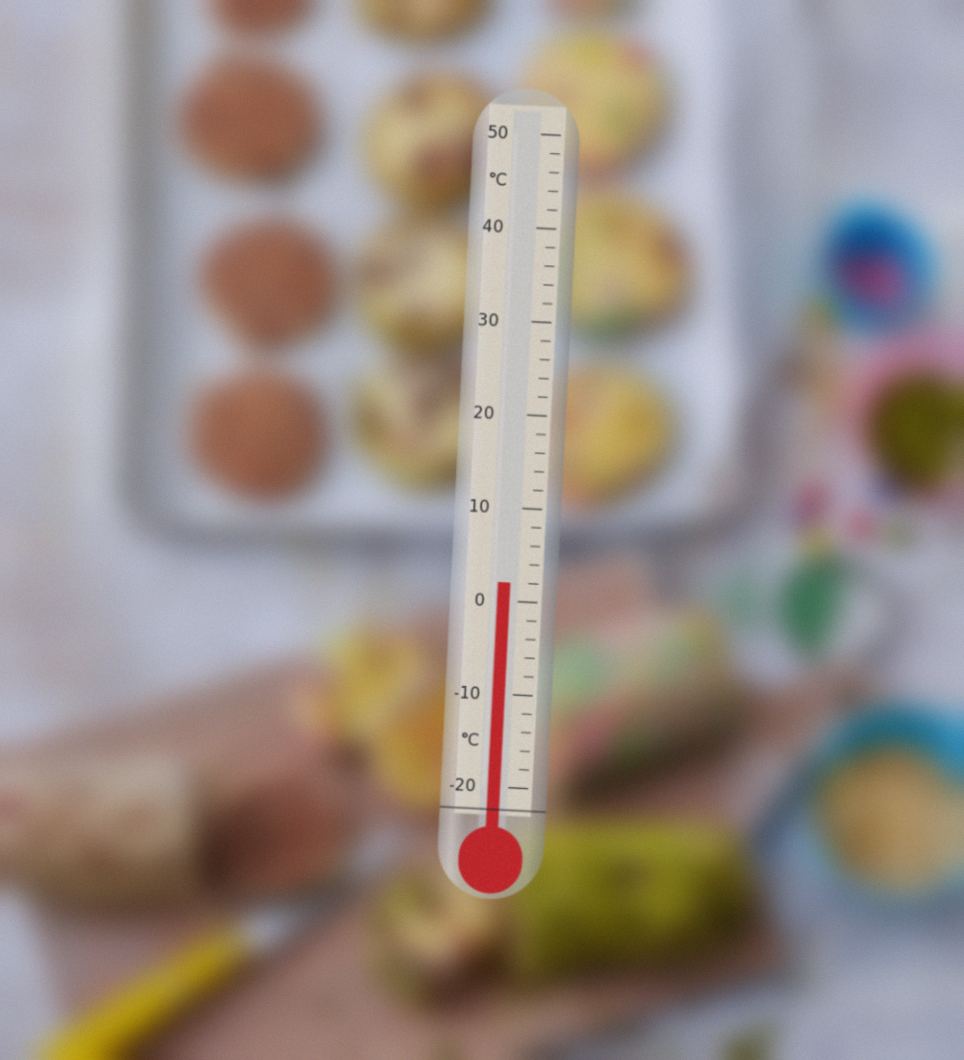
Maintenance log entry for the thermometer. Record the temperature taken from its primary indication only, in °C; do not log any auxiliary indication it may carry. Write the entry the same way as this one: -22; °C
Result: 2; °C
